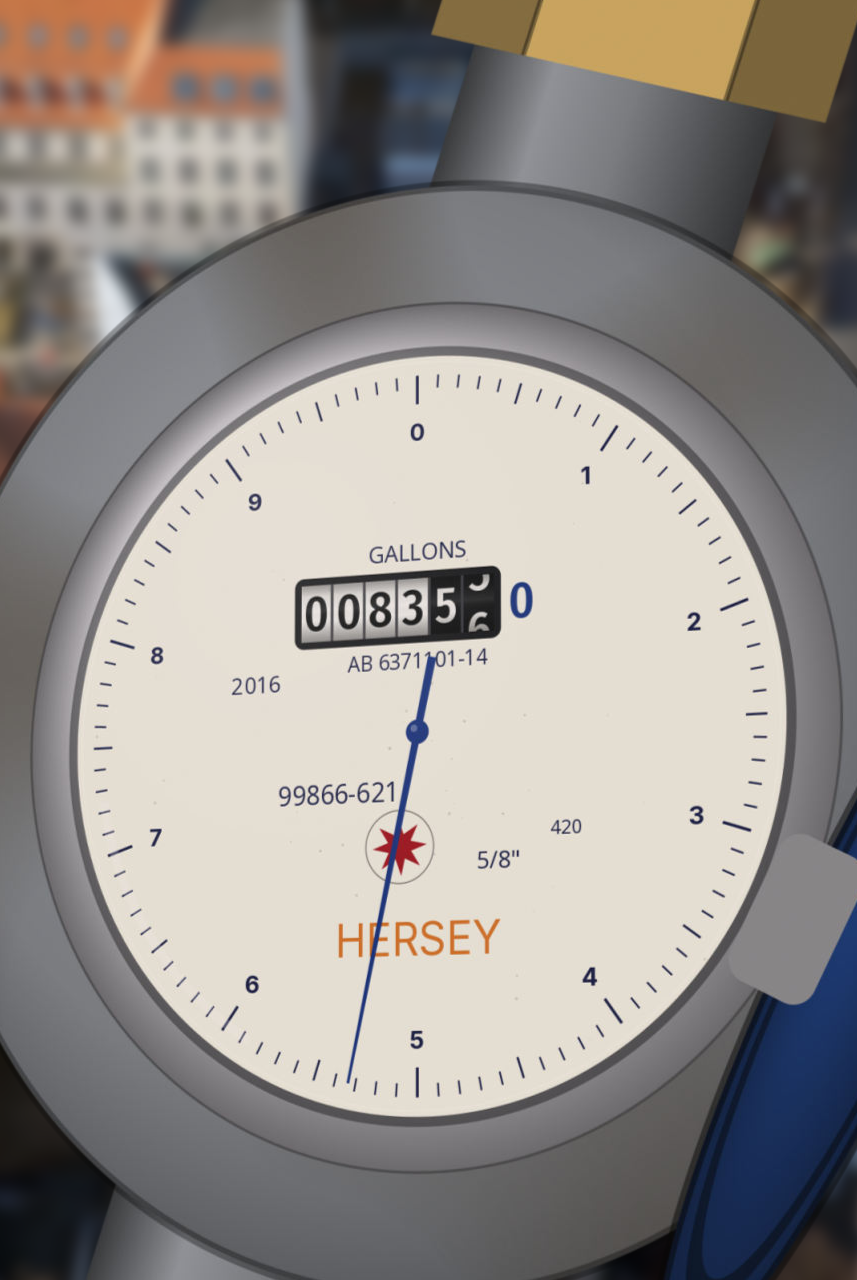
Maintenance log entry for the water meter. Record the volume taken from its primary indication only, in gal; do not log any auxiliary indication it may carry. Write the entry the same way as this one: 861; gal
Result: 83555.3; gal
